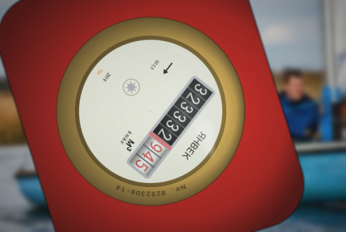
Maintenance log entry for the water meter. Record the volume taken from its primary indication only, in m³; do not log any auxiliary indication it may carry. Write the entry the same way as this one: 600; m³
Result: 323332.945; m³
